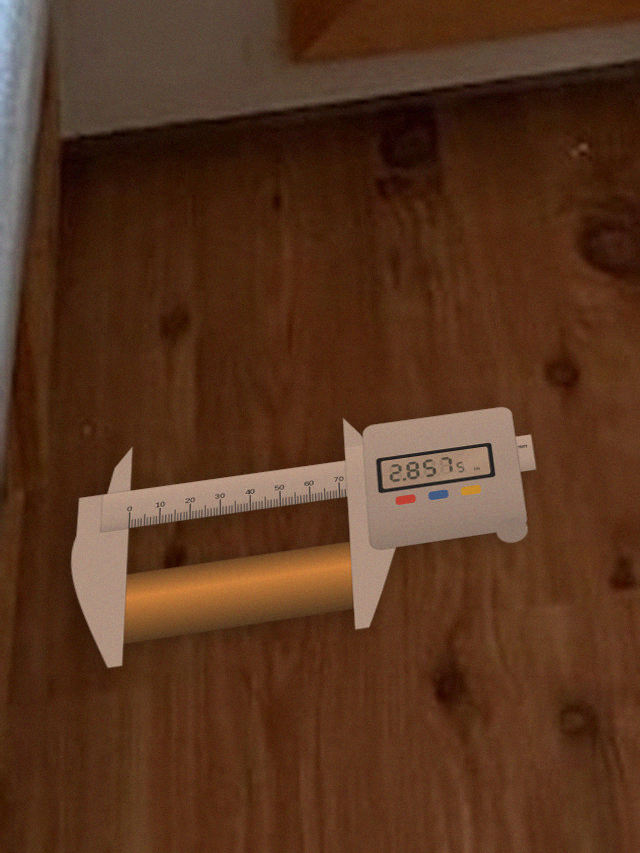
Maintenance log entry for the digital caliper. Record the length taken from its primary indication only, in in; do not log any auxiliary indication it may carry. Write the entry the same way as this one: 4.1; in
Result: 2.8575; in
